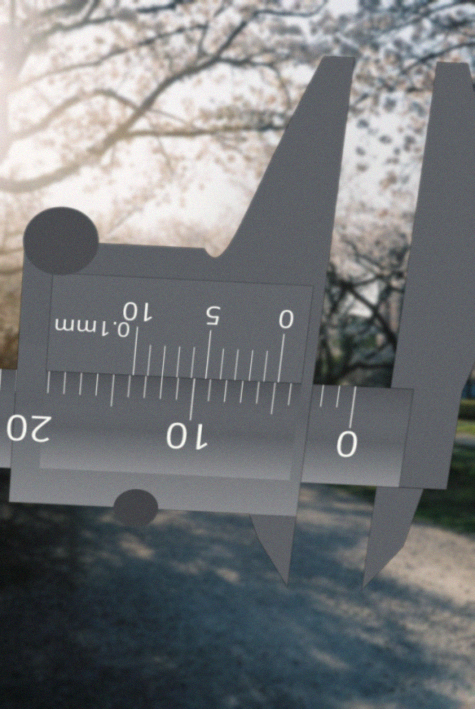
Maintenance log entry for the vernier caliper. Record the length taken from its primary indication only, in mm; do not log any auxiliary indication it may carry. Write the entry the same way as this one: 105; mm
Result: 4.8; mm
